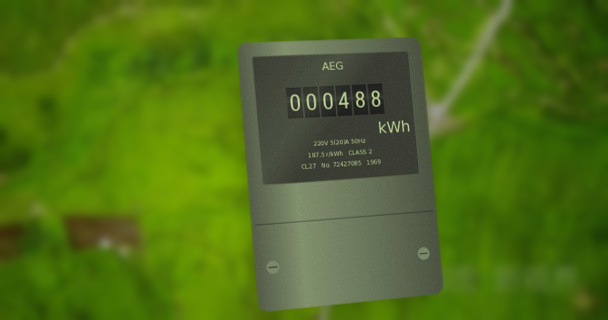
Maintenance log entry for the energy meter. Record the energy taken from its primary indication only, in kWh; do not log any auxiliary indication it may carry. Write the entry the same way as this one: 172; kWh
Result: 488; kWh
